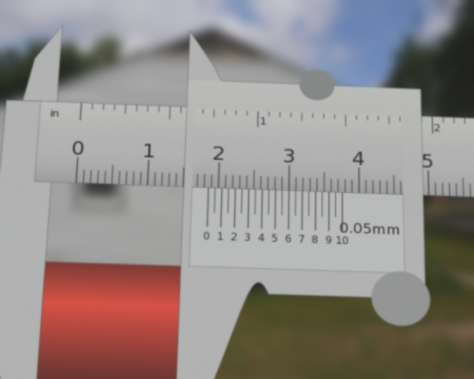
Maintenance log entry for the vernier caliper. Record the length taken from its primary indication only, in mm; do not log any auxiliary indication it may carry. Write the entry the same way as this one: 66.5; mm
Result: 18.6; mm
